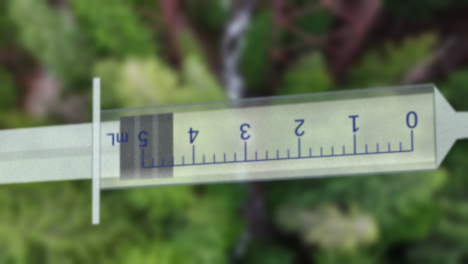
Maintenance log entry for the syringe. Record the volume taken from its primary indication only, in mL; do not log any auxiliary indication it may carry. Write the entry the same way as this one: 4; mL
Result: 4.4; mL
